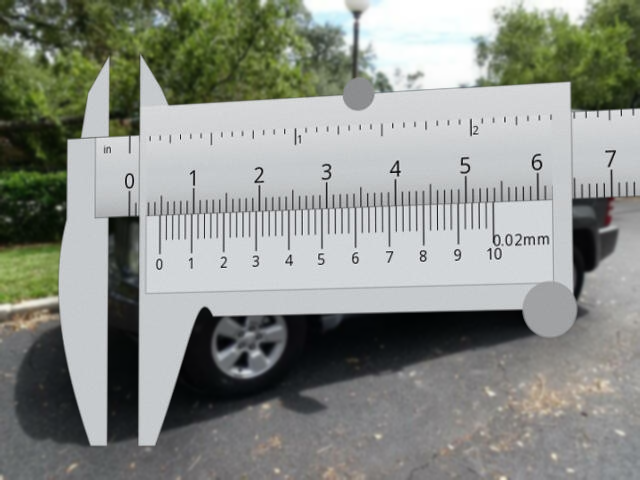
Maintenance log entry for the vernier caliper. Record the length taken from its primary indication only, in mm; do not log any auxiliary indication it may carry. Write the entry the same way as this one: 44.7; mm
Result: 4.8; mm
